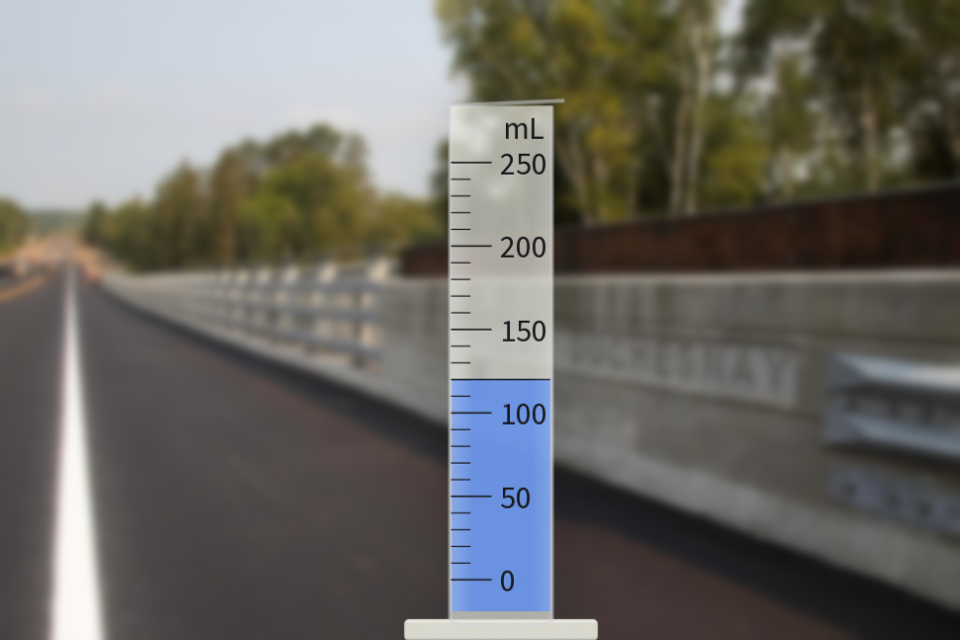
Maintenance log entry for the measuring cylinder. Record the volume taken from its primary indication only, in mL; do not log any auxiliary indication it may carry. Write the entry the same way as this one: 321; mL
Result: 120; mL
